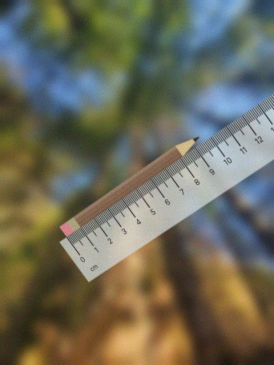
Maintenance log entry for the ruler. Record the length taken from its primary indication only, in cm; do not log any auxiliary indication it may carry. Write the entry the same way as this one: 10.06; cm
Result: 9.5; cm
